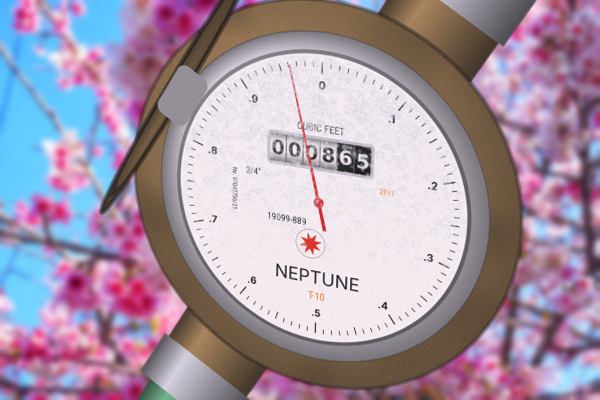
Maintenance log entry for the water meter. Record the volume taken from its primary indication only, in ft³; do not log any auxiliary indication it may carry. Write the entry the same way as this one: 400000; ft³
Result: 864.96; ft³
